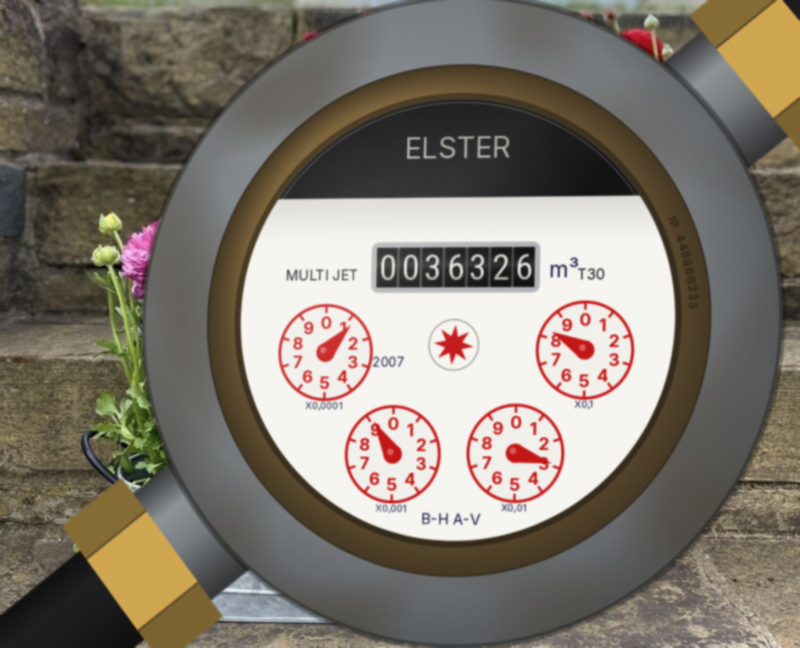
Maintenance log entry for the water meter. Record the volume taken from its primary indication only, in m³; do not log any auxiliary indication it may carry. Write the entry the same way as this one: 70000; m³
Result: 36326.8291; m³
